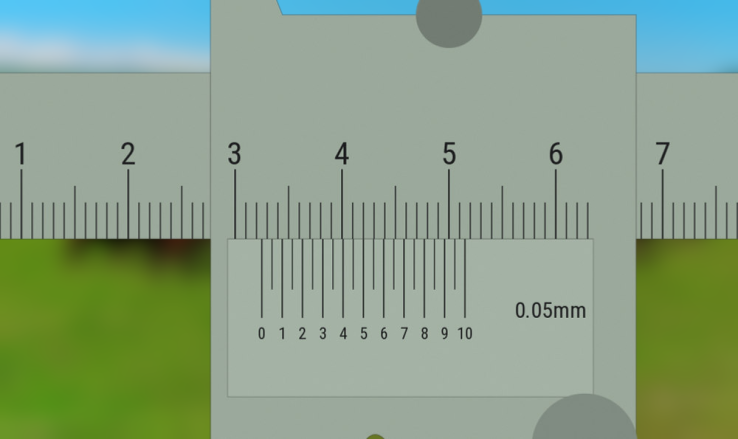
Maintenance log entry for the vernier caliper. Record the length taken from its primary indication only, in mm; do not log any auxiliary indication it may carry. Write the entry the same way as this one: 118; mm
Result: 32.5; mm
